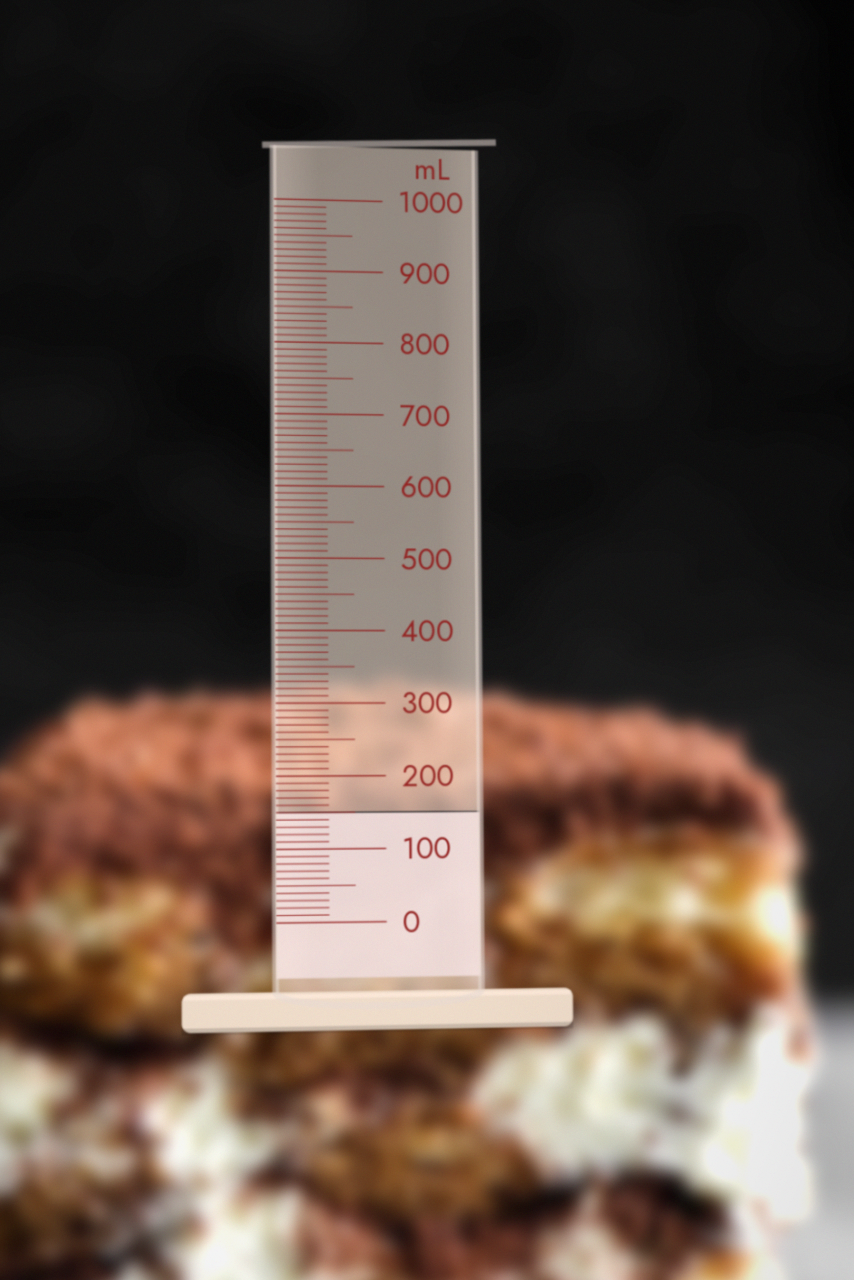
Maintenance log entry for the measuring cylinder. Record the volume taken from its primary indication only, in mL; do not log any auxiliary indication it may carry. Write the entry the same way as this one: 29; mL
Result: 150; mL
